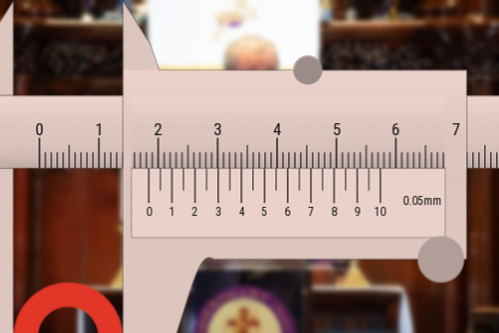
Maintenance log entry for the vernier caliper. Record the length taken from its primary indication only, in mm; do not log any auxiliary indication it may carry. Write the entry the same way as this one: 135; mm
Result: 18.4; mm
